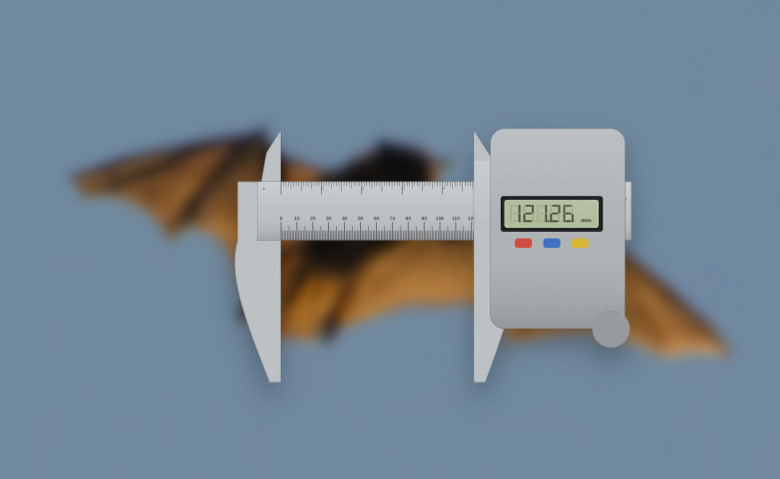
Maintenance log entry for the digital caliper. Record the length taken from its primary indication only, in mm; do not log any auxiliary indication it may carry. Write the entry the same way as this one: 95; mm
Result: 121.26; mm
